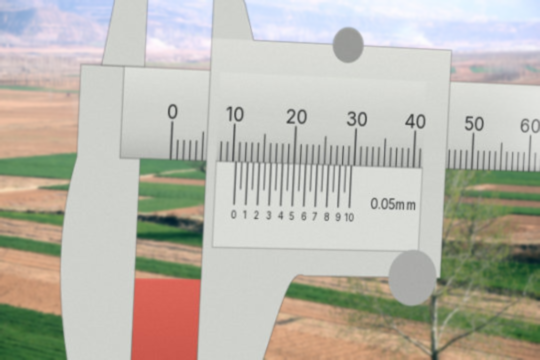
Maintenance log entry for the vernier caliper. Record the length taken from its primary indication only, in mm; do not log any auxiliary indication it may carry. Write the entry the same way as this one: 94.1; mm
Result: 10.5; mm
